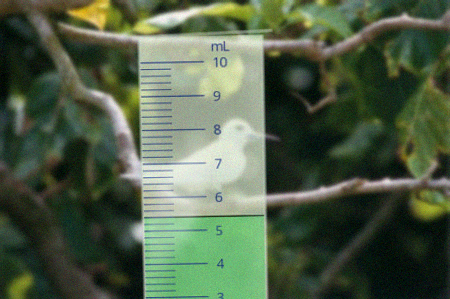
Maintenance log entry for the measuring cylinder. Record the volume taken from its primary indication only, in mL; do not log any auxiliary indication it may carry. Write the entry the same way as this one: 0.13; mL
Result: 5.4; mL
